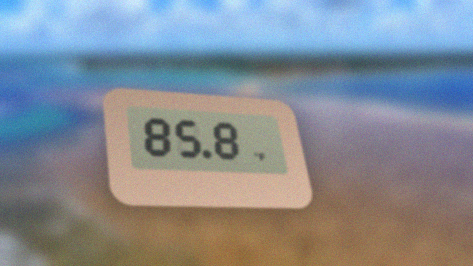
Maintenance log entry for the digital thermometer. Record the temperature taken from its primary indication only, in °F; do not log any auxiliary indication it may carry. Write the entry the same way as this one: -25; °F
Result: 85.8; °F
